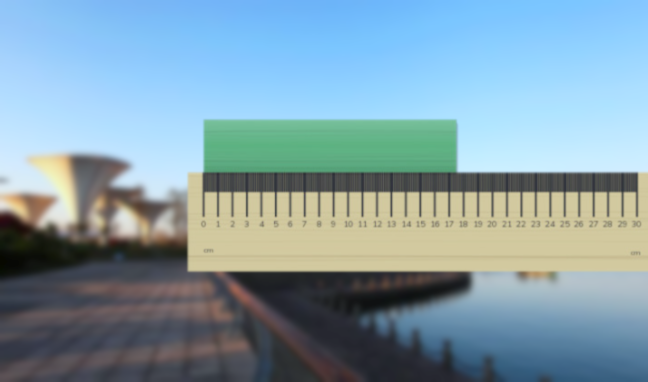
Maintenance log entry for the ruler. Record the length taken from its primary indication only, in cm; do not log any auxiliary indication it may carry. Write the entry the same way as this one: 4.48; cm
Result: 17.5; cm
